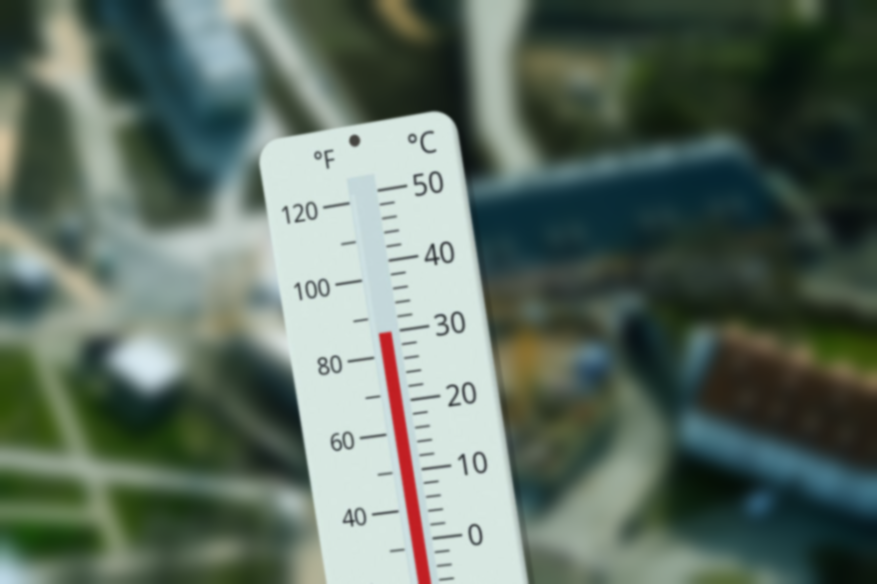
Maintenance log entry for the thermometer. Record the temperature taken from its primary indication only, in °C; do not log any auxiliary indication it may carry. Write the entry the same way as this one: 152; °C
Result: 30; °C
